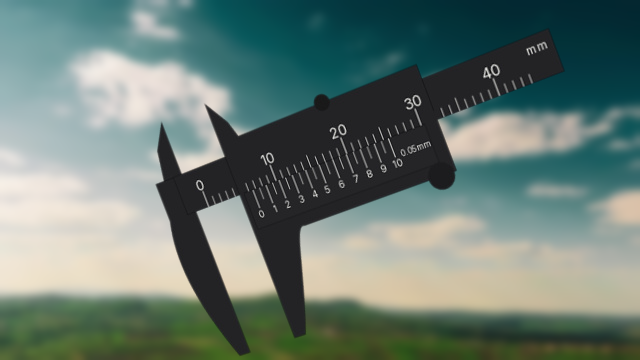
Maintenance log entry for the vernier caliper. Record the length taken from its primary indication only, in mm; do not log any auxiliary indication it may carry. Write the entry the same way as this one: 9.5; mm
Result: 6.6; mm
